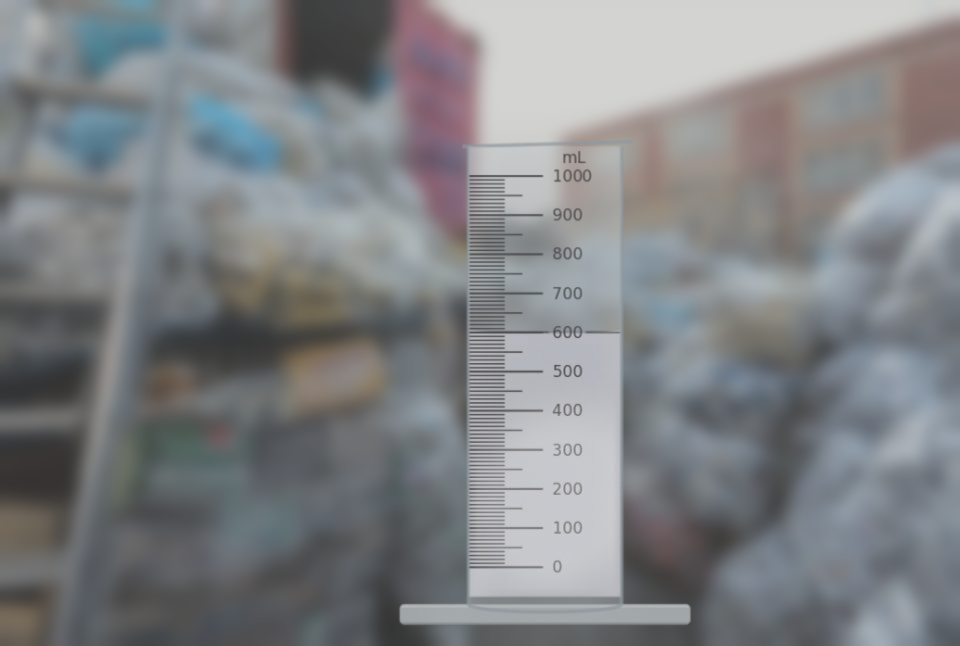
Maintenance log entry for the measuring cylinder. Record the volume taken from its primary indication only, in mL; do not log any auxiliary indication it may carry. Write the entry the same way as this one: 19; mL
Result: 600; mL
